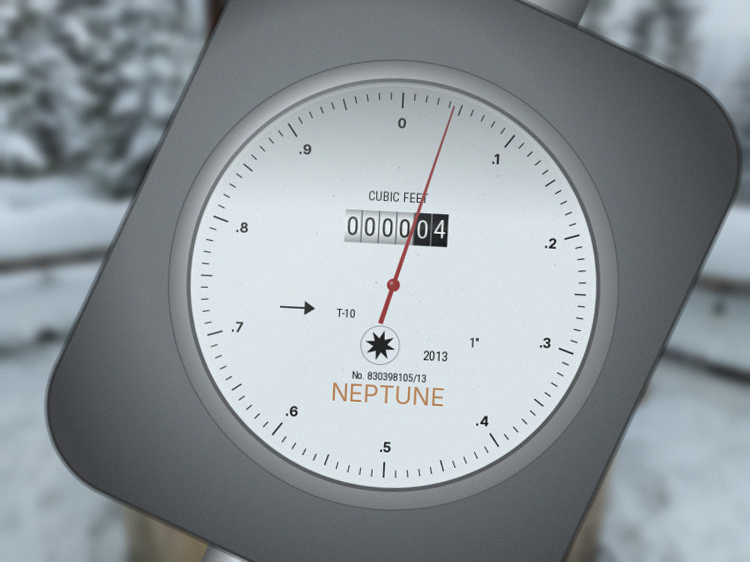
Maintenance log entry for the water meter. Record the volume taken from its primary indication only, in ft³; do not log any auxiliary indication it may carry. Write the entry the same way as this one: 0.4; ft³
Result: 4.04; ft³
